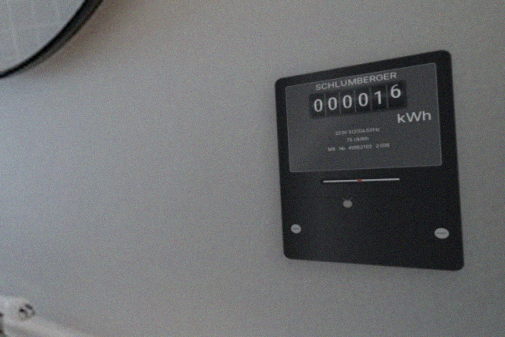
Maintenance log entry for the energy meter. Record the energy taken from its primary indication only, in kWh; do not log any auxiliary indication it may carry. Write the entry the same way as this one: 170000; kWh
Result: 16; kWh
